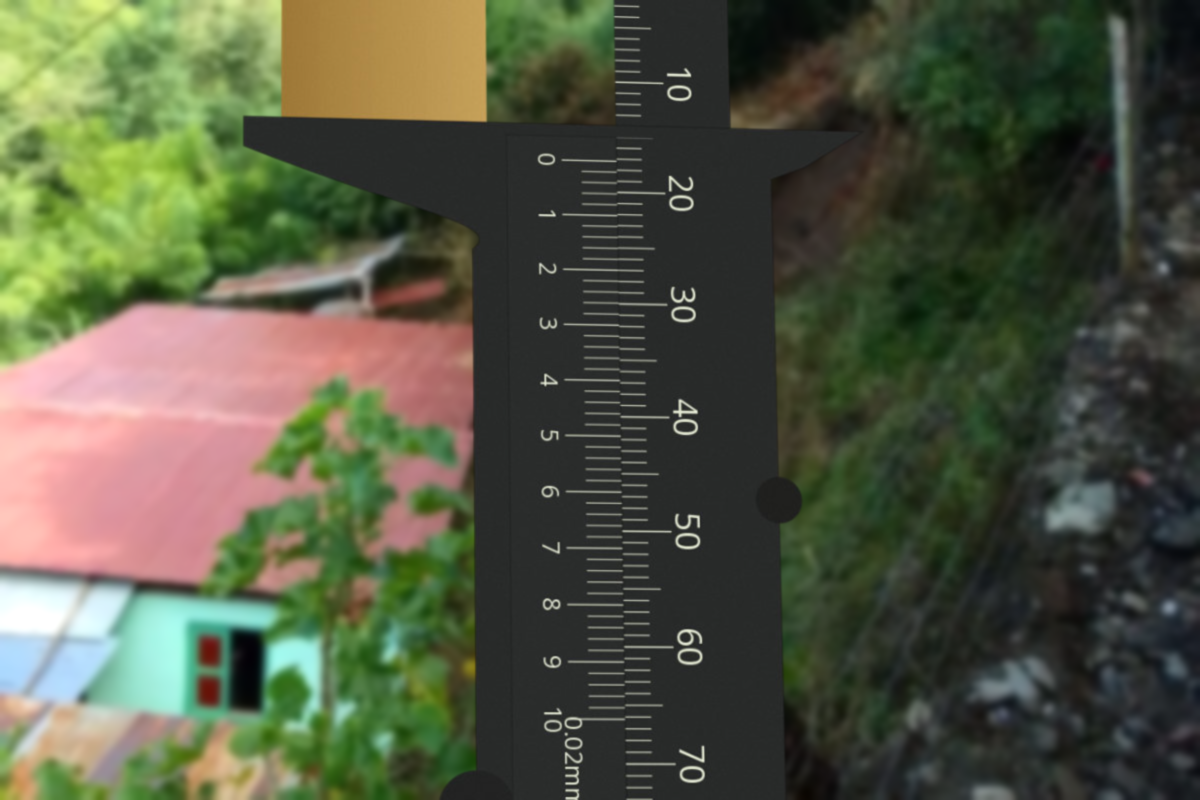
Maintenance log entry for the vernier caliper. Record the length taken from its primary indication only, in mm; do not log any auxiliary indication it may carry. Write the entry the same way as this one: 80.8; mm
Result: 17.2; mm
